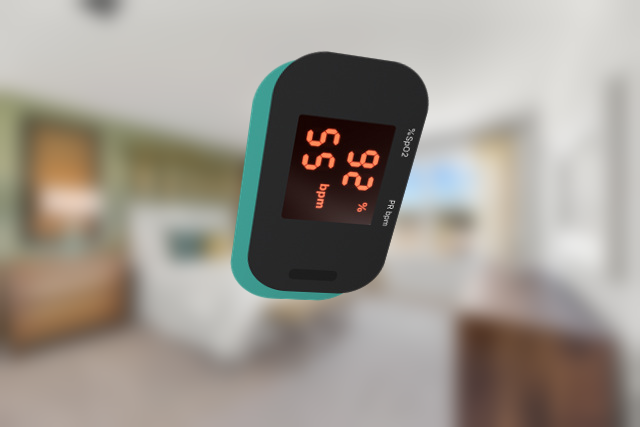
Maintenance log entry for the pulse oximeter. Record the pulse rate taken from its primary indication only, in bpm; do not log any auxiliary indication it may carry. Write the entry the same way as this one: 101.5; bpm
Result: 55; bpm
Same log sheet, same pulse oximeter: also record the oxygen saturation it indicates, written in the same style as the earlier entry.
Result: 92; %
